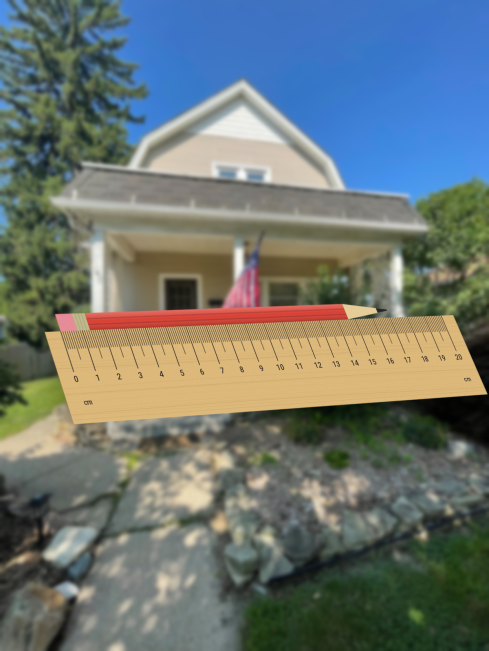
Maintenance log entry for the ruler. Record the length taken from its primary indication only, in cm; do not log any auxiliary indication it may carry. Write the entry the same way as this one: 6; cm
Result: 17; cm
